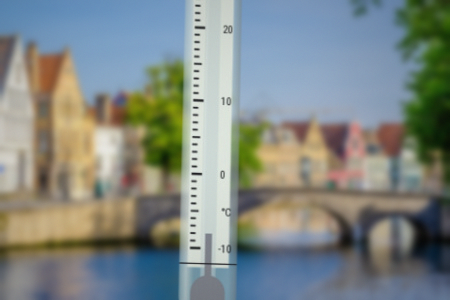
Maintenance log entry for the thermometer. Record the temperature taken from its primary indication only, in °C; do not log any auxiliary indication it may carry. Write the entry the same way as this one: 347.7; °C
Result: -8; °C
